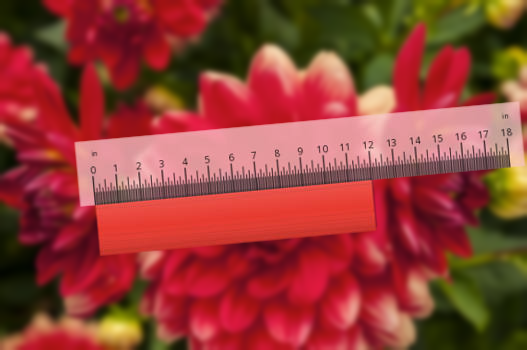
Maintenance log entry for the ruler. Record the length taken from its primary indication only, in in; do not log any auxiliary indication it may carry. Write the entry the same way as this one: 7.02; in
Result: 12; in
